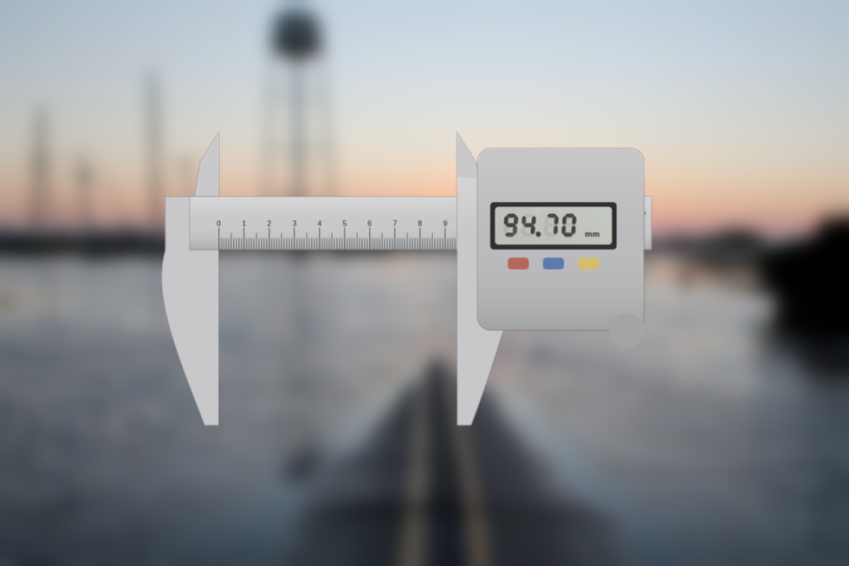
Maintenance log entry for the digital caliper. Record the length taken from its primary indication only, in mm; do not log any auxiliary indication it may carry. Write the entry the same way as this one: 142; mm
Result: 94.70; mm
